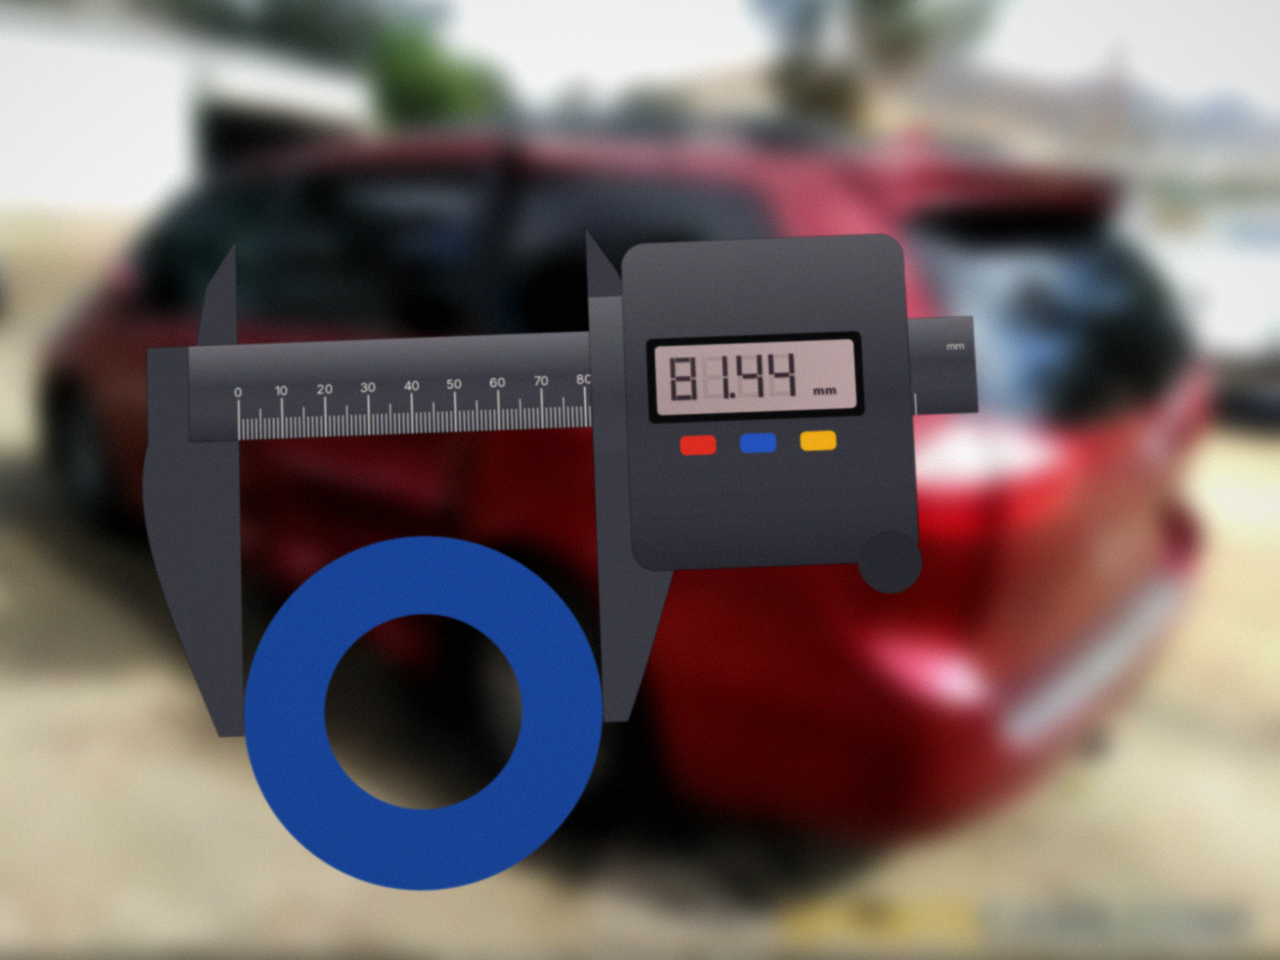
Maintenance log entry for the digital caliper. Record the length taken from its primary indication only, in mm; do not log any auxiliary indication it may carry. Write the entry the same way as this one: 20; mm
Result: 81.44; mm
